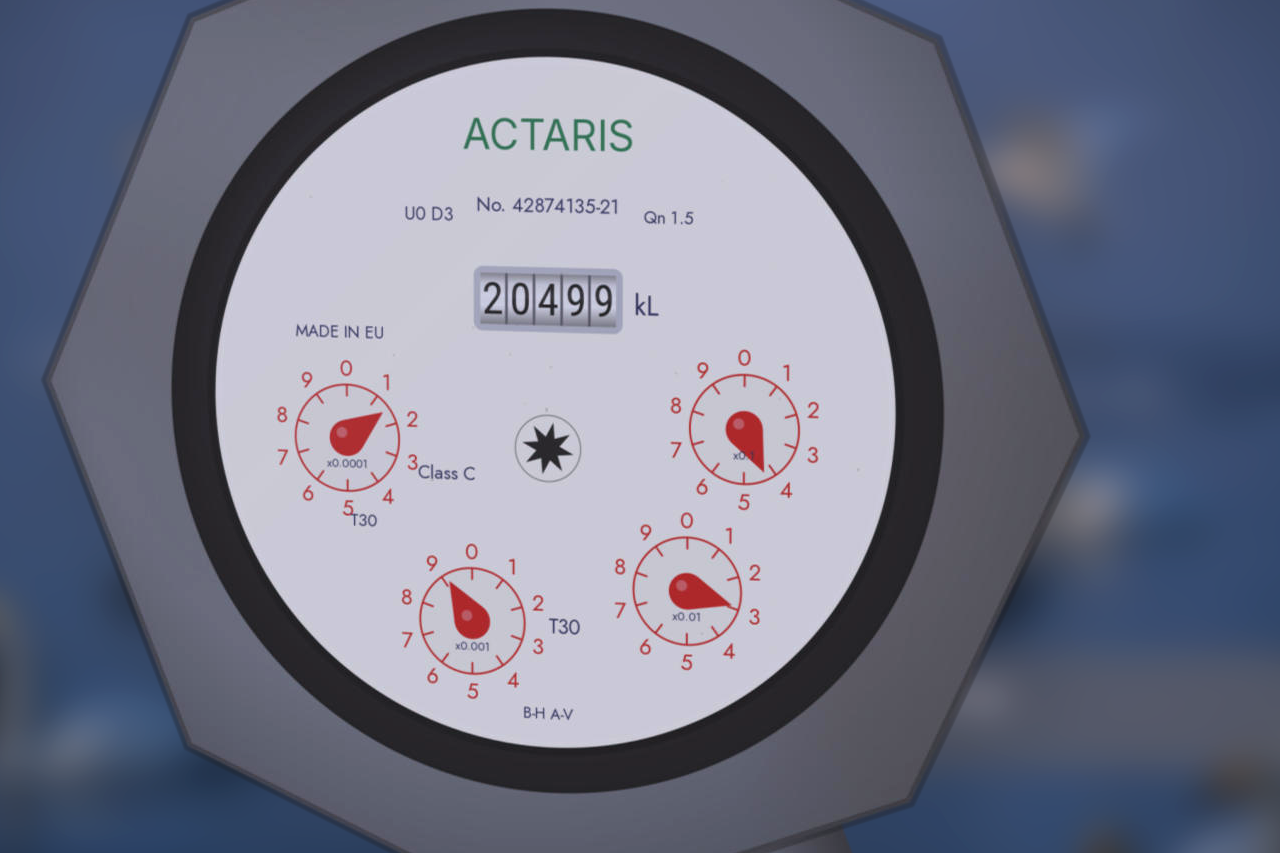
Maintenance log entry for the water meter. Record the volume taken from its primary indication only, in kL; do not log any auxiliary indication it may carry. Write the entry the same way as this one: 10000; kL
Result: 20499.4291; kL
